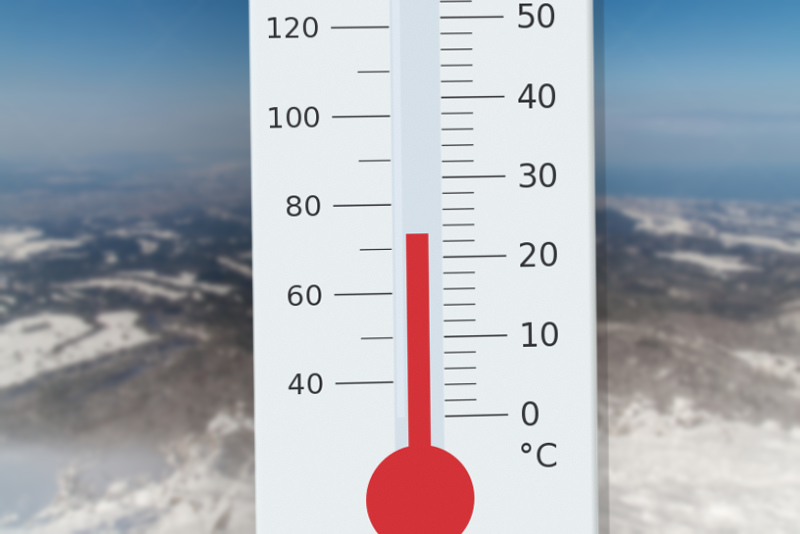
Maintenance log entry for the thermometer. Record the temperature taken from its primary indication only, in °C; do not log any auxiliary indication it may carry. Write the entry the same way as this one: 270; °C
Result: 23; °C
